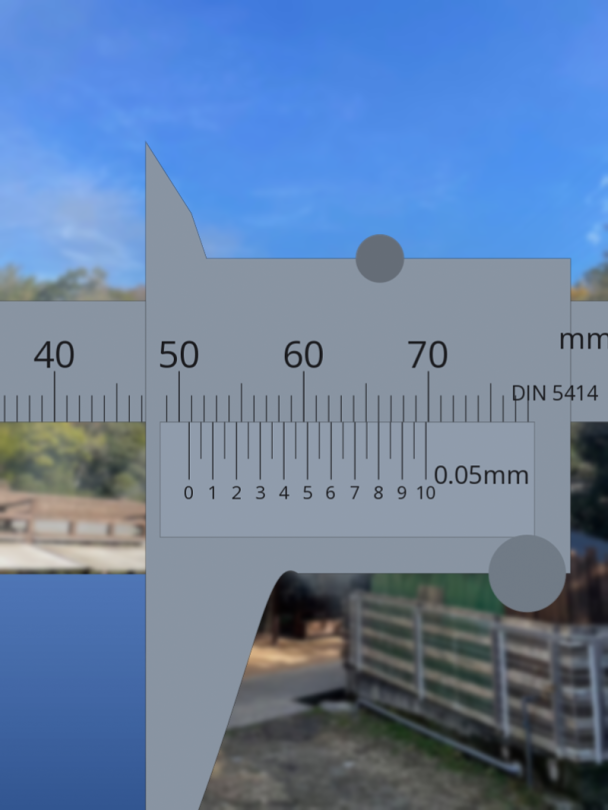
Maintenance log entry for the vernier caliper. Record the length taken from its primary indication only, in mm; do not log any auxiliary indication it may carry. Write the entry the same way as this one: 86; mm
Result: 50.8; mm
